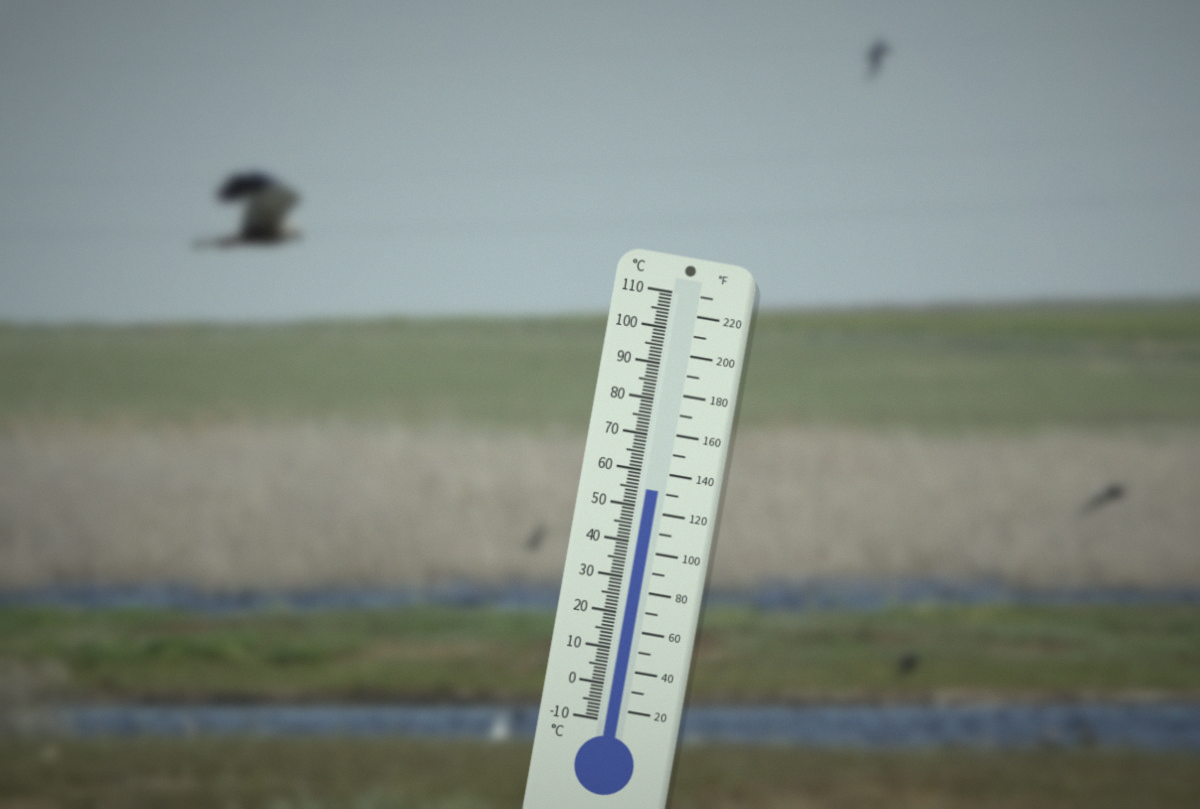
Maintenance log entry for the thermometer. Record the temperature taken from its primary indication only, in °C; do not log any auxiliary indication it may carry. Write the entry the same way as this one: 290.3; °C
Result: 55; °C
